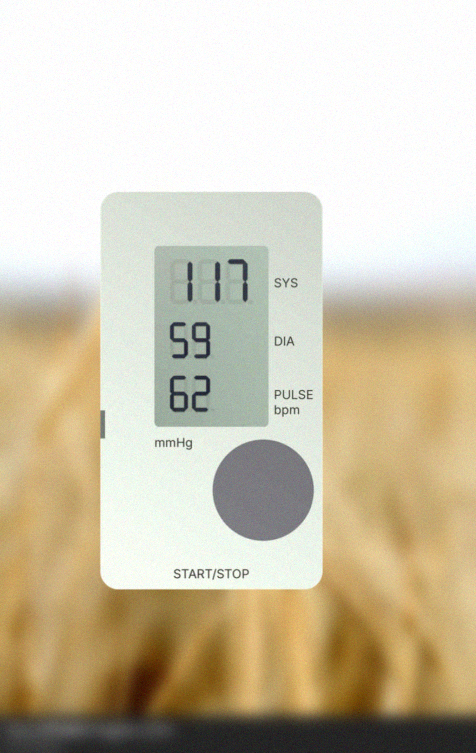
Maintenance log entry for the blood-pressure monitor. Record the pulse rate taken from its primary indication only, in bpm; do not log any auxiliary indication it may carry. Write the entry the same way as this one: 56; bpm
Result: 62; bpm
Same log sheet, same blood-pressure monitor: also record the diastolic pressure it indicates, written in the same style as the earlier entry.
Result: 59; mmHg
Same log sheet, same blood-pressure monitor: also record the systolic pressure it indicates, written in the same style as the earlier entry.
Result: 117; mmHg
